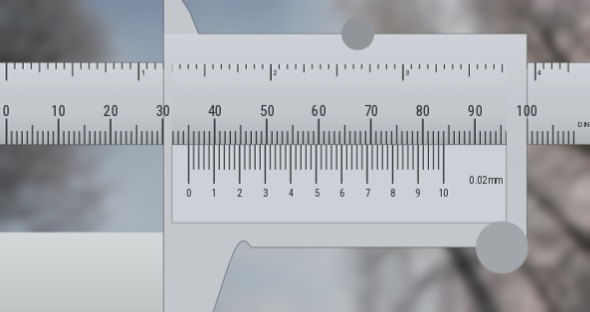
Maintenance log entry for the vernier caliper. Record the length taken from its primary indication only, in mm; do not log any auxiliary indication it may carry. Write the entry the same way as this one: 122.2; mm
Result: 35.0; mm
